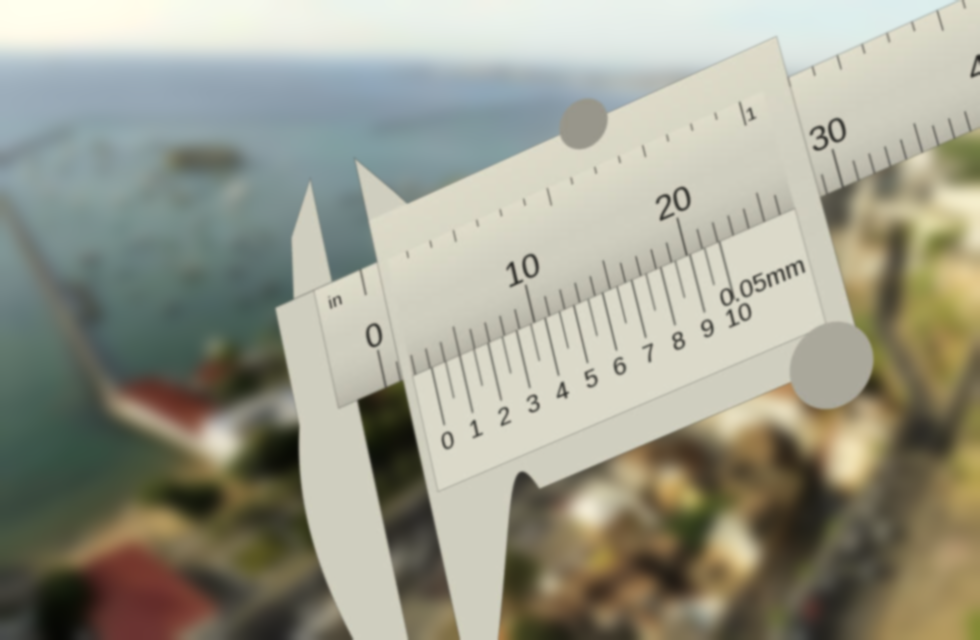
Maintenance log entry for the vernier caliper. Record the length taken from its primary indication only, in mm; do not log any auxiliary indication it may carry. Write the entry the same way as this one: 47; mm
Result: 3.1; mm
